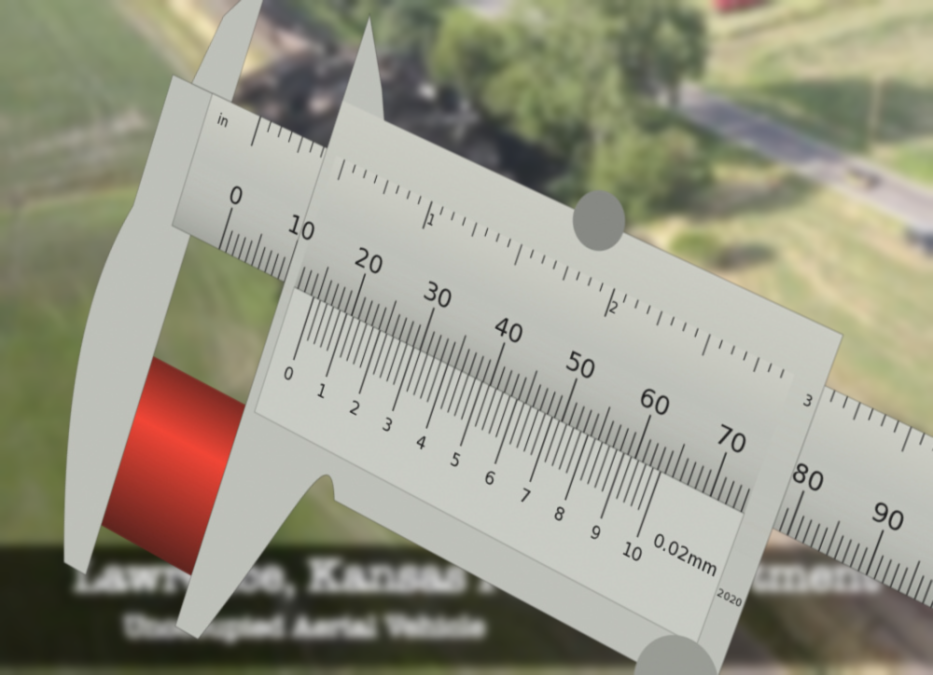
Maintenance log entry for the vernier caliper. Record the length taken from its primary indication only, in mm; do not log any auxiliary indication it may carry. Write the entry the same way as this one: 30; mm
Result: 14.4; mm
